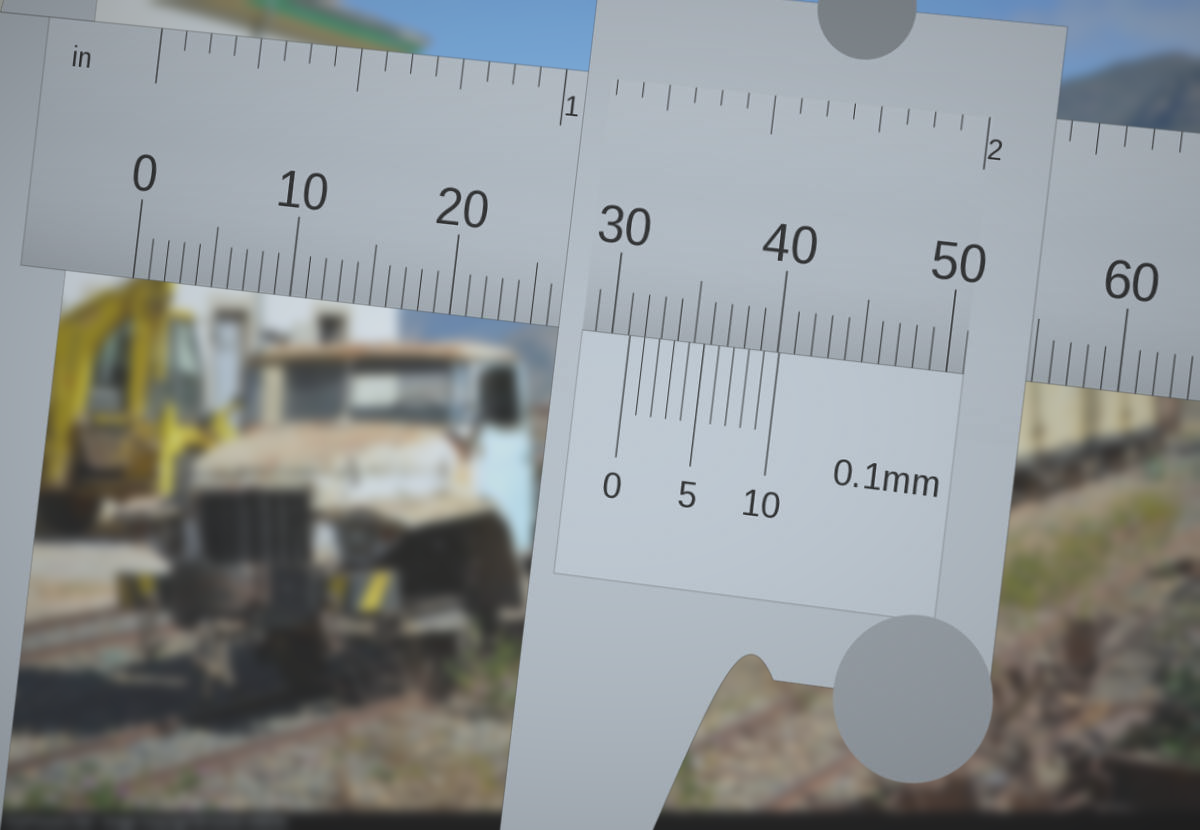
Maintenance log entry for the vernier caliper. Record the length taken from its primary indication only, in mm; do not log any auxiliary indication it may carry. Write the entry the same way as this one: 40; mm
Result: 31.1; mm
